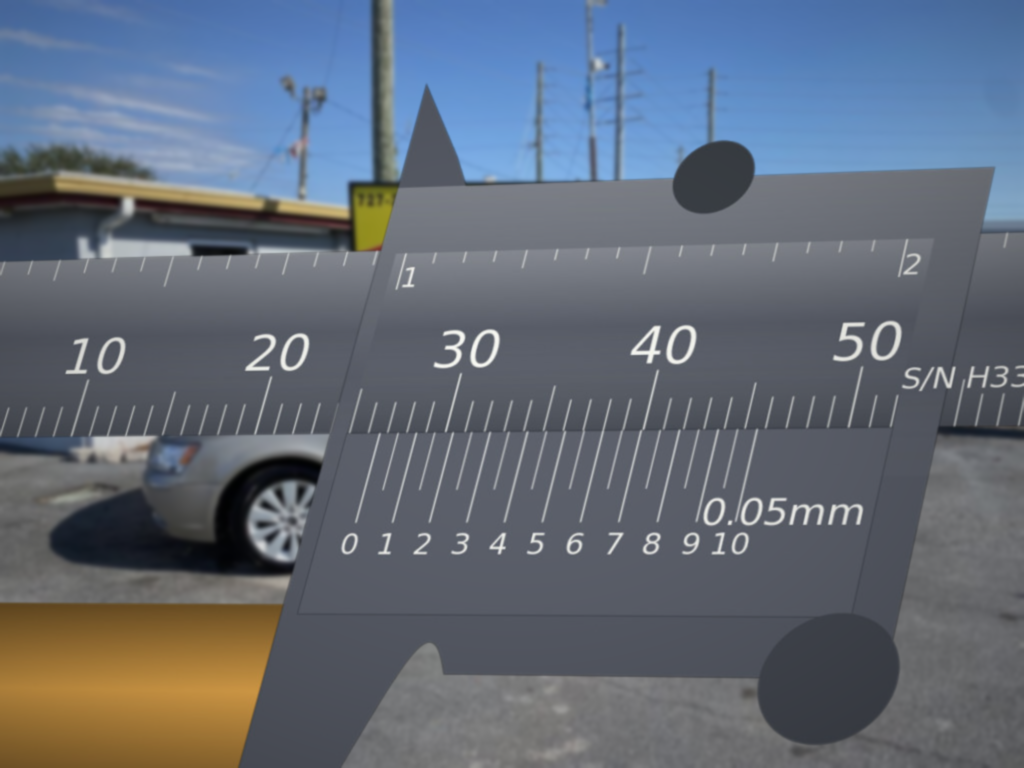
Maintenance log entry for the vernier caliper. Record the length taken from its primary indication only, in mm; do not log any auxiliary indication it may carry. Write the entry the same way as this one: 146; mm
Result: 26.6; mm
